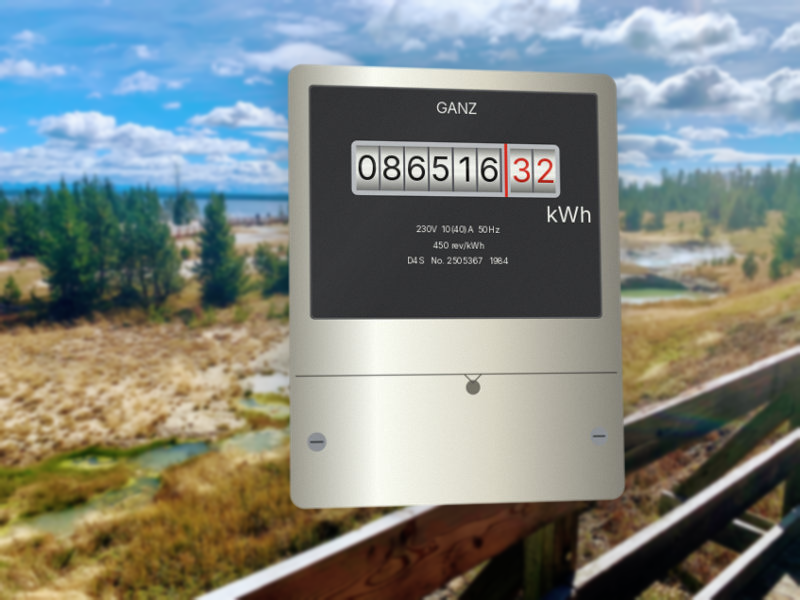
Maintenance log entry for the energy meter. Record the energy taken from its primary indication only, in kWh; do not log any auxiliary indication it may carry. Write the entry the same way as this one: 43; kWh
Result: 86516.32; kWh
